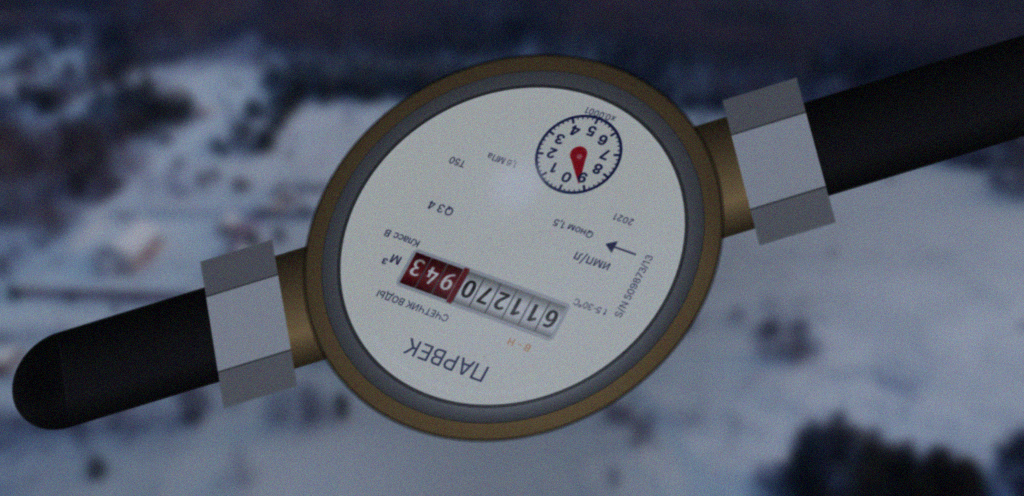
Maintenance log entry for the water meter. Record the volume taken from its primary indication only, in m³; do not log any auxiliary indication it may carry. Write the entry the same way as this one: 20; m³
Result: 611270.9429; m³
